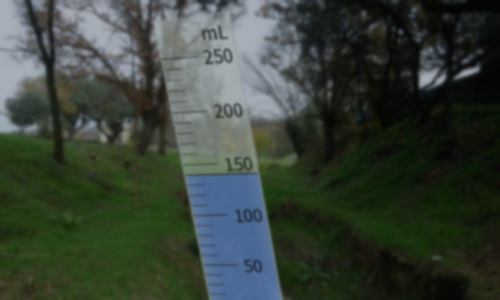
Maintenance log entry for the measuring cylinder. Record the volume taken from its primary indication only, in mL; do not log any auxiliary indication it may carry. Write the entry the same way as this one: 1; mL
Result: 140; mL
